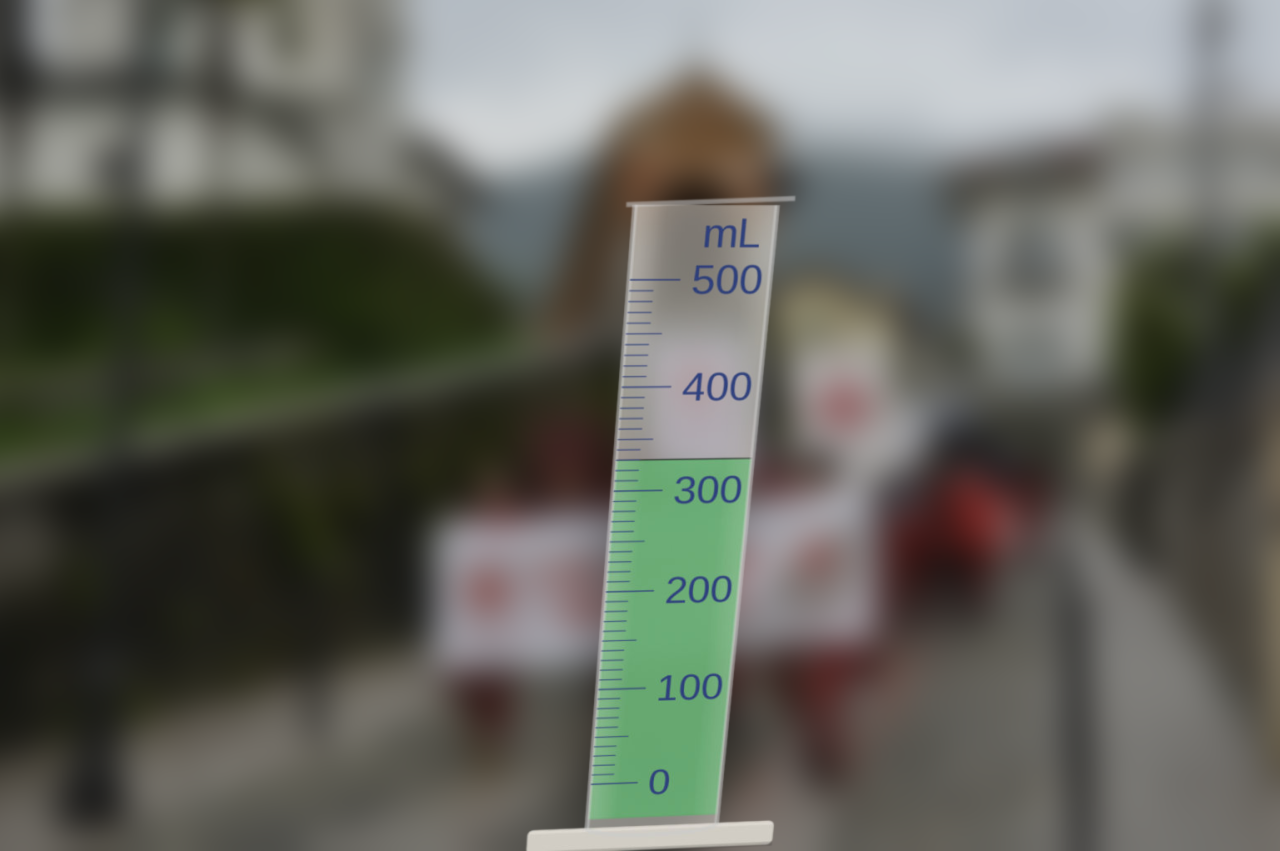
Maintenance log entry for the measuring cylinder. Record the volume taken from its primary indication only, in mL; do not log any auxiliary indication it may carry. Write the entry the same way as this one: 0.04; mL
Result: 330; mL
